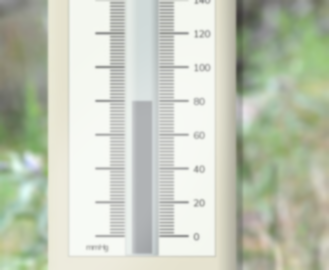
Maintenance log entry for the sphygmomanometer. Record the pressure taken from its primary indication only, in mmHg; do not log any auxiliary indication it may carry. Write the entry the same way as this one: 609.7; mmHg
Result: 80; mmHg
